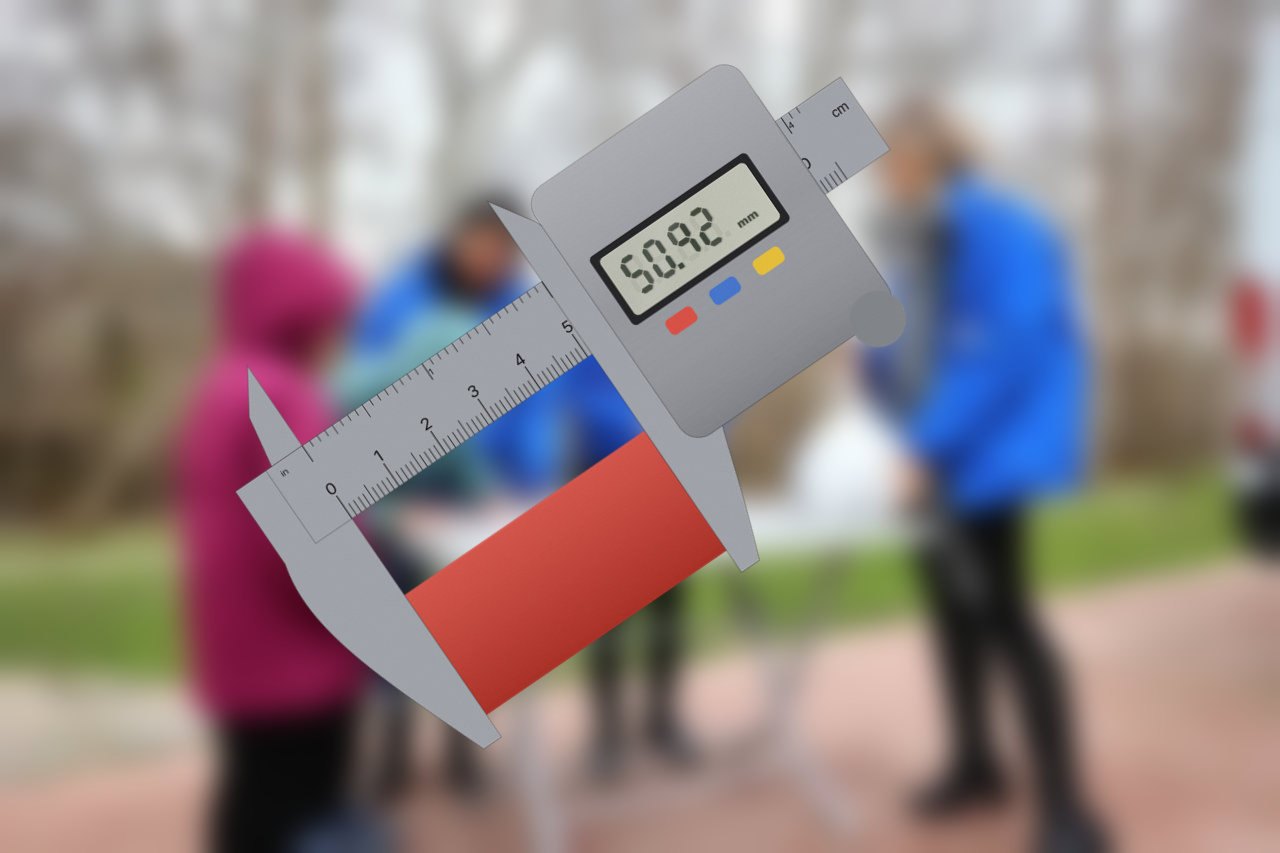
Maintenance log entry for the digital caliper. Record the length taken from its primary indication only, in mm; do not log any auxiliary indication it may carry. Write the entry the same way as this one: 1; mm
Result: 50.92; mm
